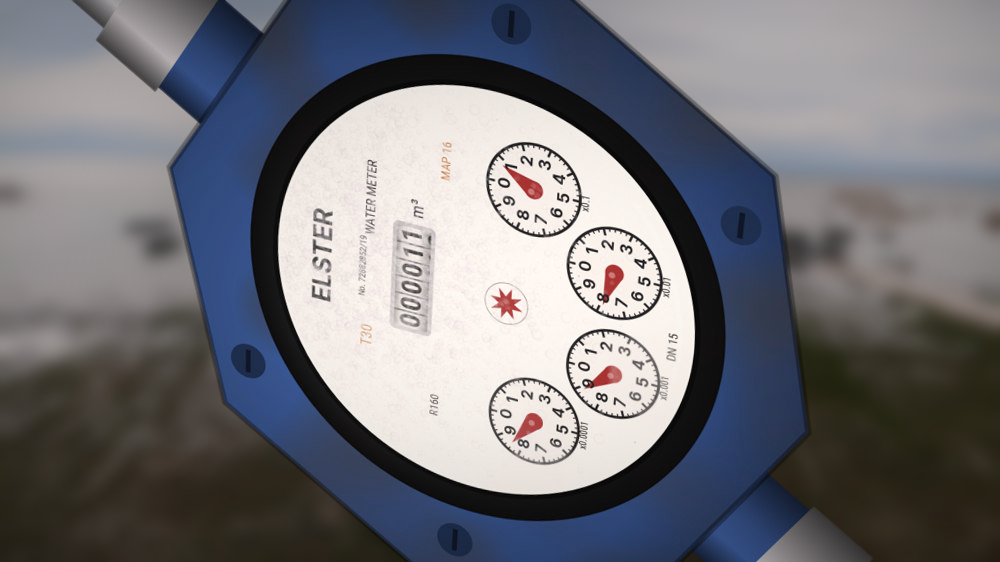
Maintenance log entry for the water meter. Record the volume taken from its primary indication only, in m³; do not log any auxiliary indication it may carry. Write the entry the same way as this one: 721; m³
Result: 11.0788; m³
